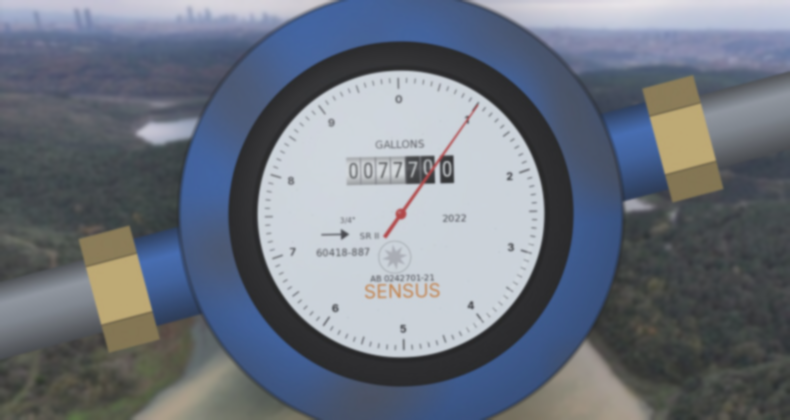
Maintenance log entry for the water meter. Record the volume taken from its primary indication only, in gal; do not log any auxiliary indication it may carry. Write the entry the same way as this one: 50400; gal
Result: 77701.0; gal
